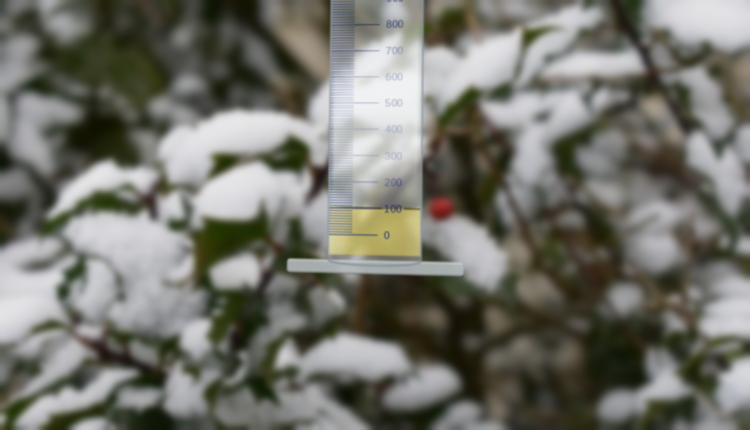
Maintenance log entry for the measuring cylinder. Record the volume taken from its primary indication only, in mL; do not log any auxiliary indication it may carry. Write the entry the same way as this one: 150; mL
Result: 100; mL
